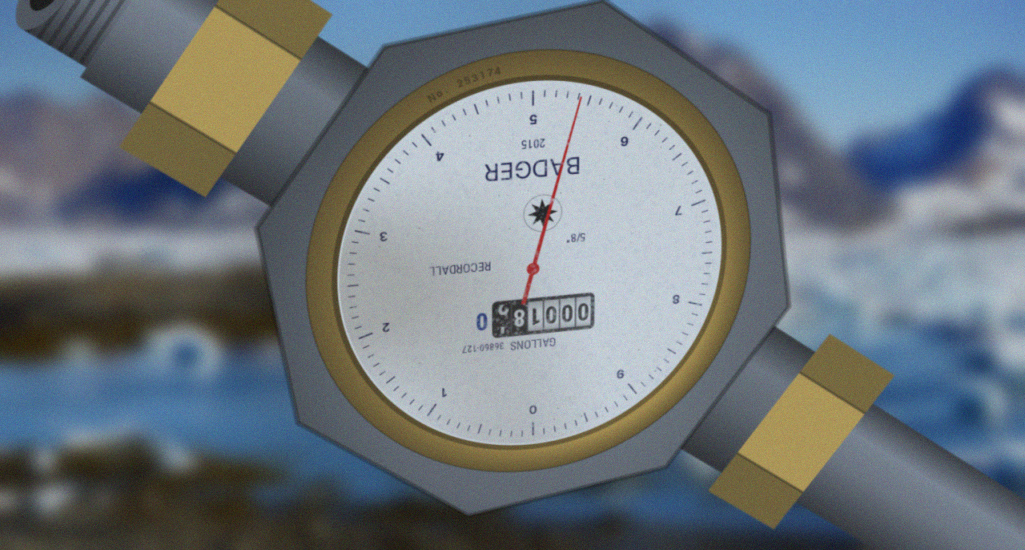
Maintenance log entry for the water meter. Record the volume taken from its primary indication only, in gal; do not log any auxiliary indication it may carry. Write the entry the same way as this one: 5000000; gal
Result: 1815.4; gal
